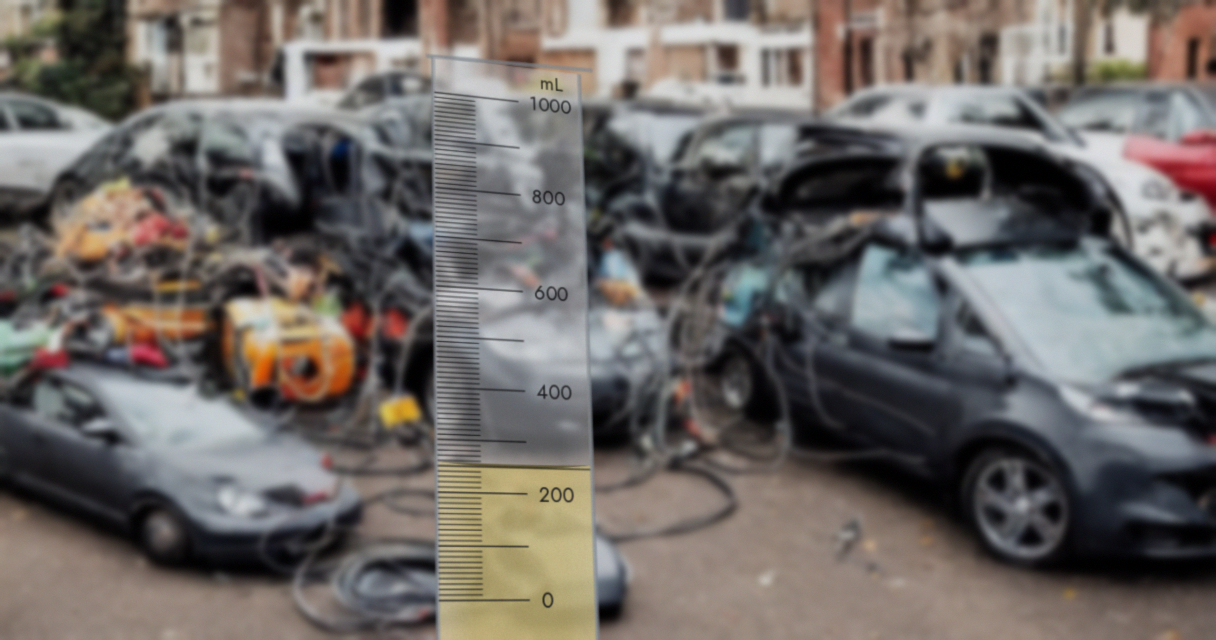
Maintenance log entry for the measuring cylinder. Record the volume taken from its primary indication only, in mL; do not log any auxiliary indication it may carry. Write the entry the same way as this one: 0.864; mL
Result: 250; mL
